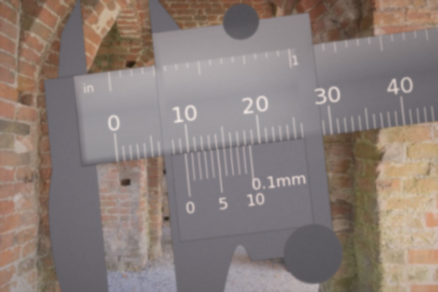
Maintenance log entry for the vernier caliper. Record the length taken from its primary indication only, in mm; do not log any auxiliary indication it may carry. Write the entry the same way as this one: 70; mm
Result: 9.6; mm
